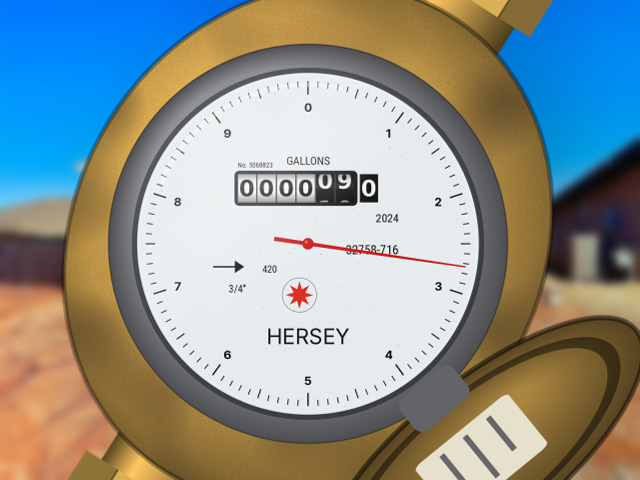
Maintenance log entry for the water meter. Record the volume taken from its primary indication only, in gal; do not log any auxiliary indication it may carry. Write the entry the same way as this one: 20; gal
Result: 92.7; gal
